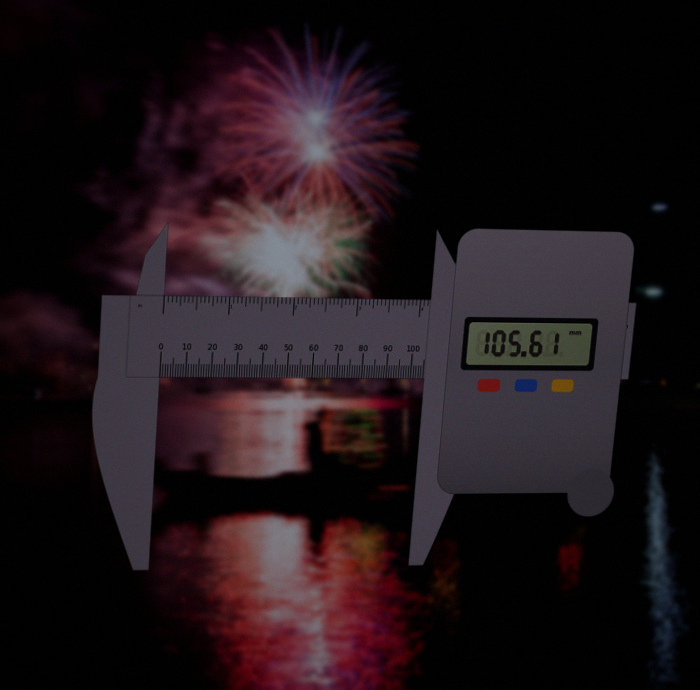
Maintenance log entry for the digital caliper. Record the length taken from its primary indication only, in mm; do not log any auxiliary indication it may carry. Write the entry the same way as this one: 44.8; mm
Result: 105.61; mm
